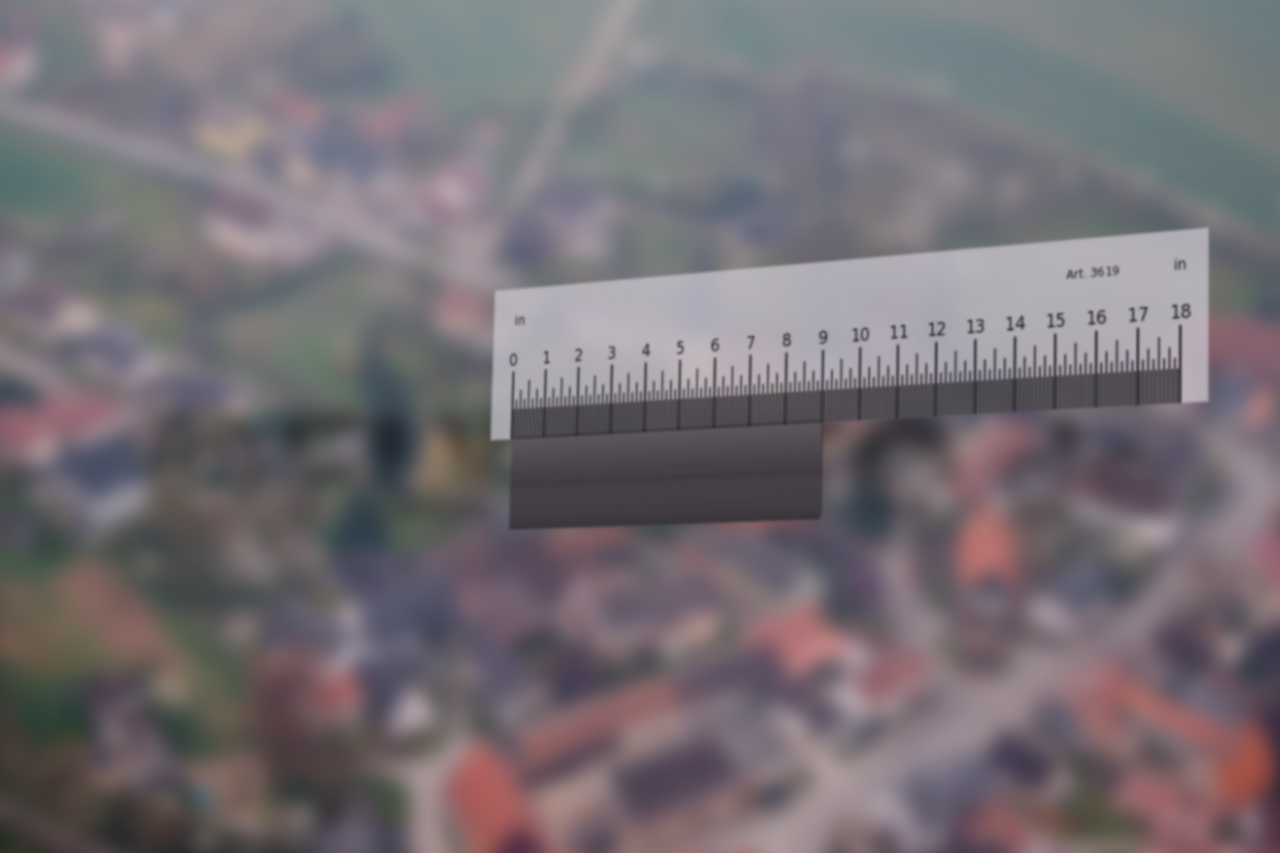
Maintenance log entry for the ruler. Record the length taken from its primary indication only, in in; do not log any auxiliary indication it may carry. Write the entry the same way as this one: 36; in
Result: 9; in
